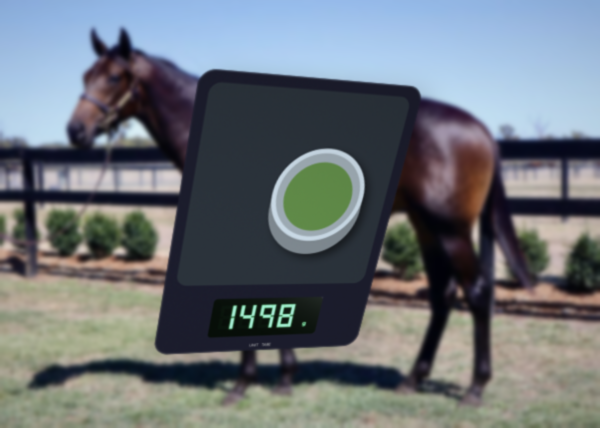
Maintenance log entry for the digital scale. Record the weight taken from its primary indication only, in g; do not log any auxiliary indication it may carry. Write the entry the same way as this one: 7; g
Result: 1498; g
